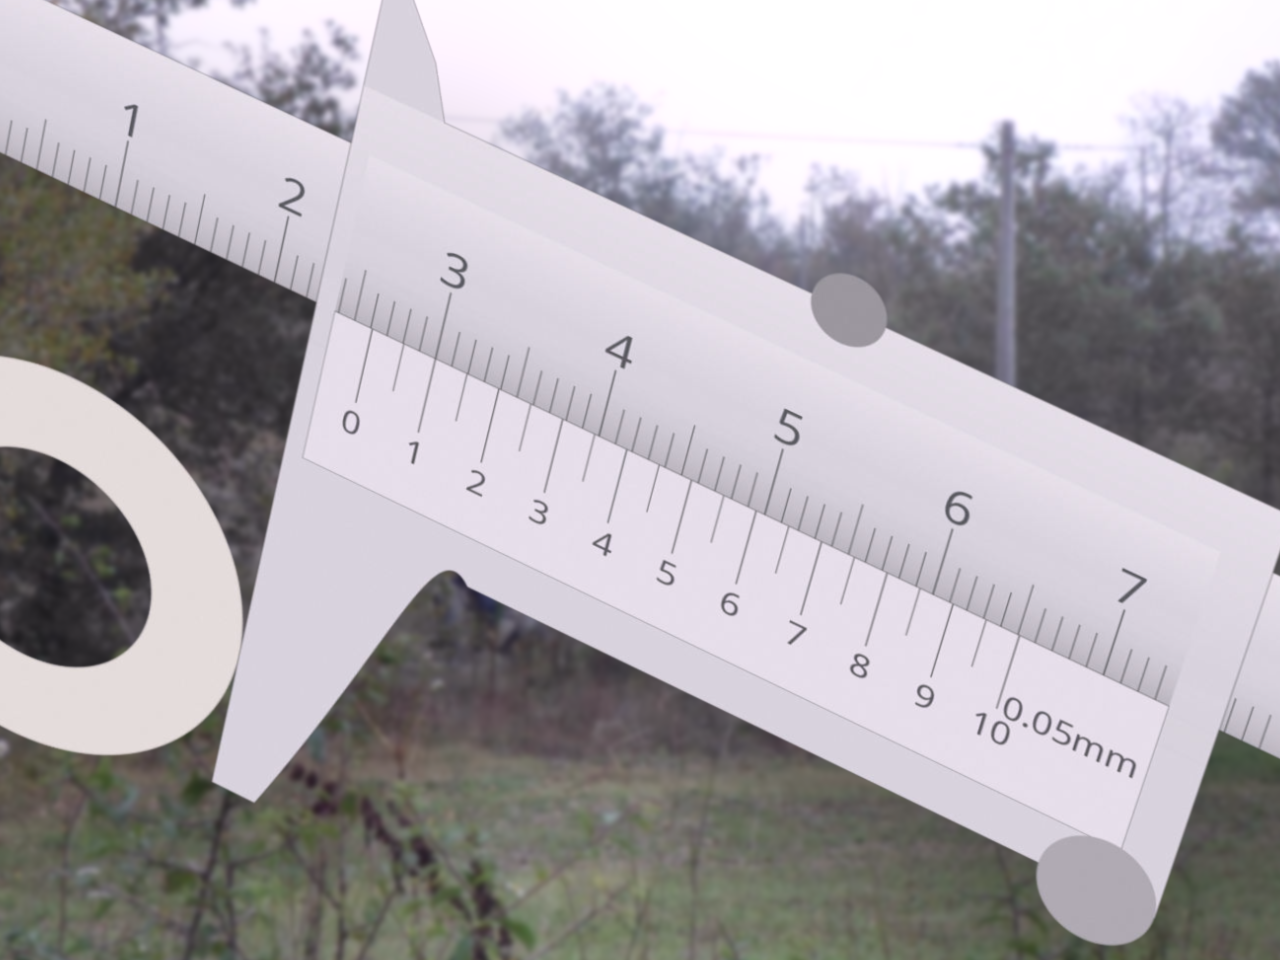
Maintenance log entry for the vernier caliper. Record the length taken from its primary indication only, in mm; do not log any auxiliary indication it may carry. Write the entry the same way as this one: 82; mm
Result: 26.1; mm
